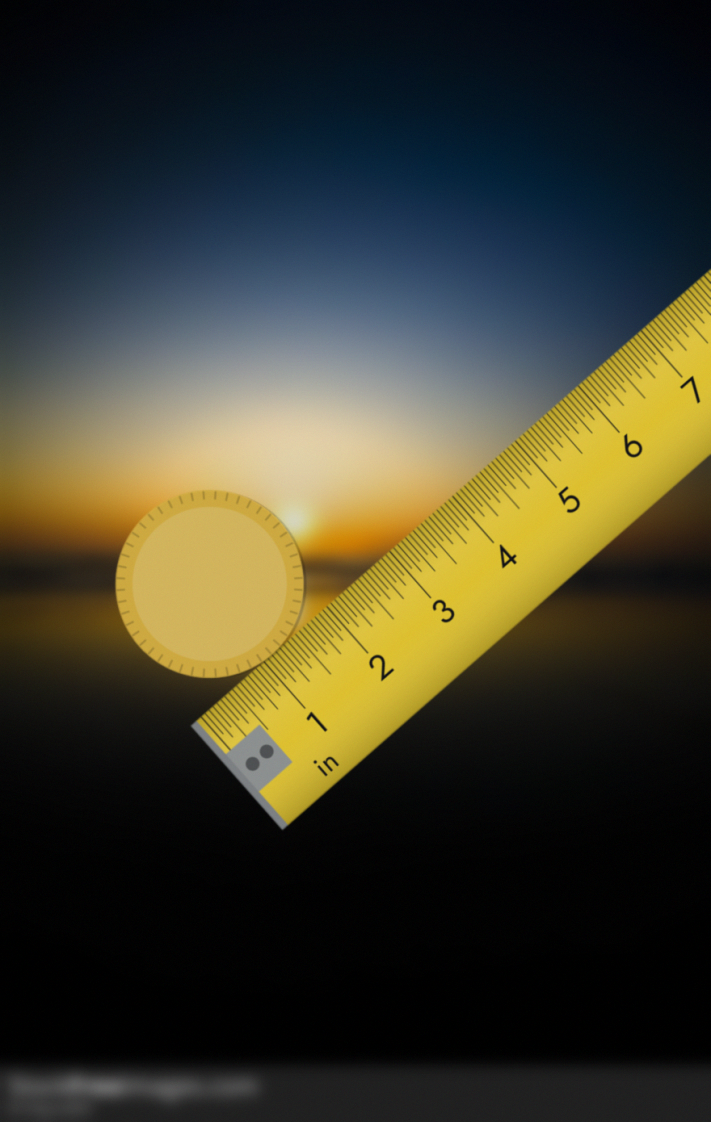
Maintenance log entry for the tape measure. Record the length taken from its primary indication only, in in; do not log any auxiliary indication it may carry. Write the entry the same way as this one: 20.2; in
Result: 2.25; in
